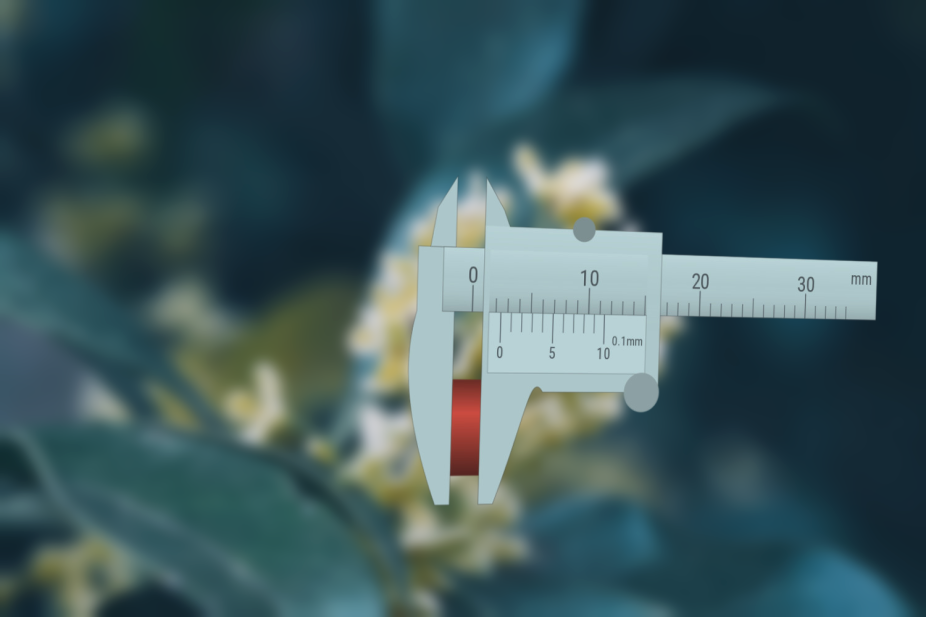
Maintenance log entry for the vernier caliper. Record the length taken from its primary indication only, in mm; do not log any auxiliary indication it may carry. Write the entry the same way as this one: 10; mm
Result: 2.4; mm
